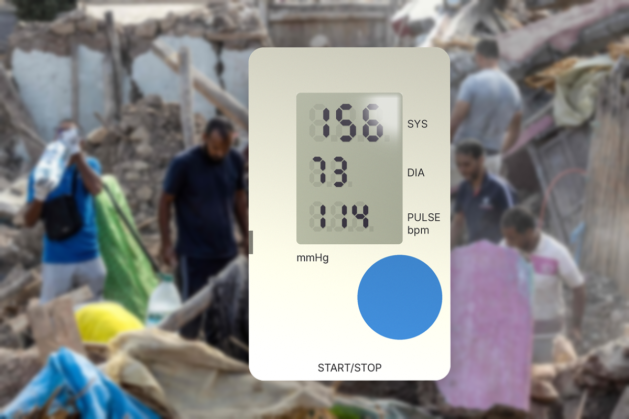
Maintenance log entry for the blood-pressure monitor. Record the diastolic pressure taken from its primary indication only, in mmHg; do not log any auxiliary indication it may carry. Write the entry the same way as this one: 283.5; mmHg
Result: 73; mmHg
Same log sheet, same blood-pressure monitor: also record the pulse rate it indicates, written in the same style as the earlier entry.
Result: 114; bpm
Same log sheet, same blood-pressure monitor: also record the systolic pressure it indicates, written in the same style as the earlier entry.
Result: 156; mmHg
